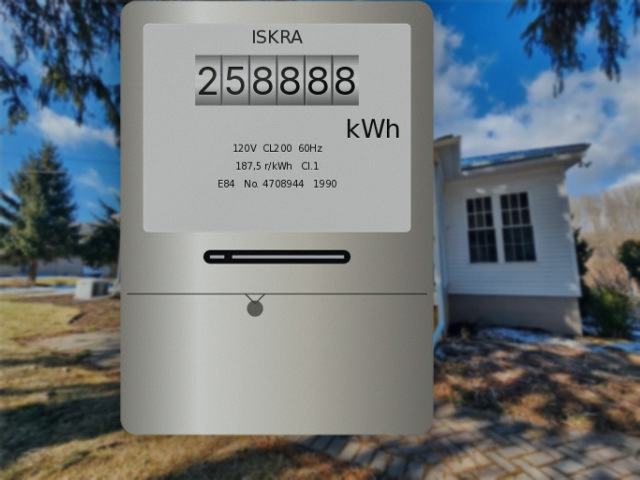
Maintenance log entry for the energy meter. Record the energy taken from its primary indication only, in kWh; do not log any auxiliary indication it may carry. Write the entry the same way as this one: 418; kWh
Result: 258888; kWh
